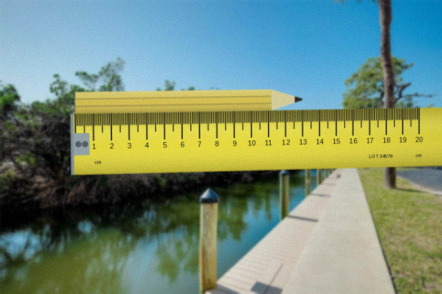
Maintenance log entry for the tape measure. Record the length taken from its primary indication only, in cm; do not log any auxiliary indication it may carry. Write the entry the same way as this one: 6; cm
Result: 13; cm
